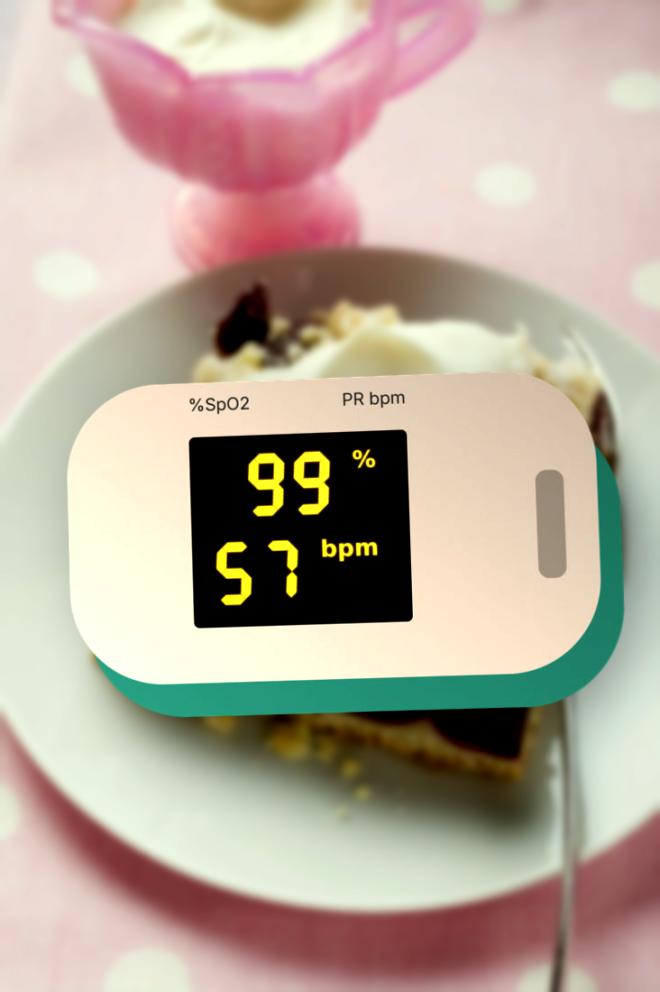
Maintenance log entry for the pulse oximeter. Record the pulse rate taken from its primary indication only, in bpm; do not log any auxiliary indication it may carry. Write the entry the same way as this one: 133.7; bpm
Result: 57; bpm
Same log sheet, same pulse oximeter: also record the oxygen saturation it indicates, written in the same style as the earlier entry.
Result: 99; %
